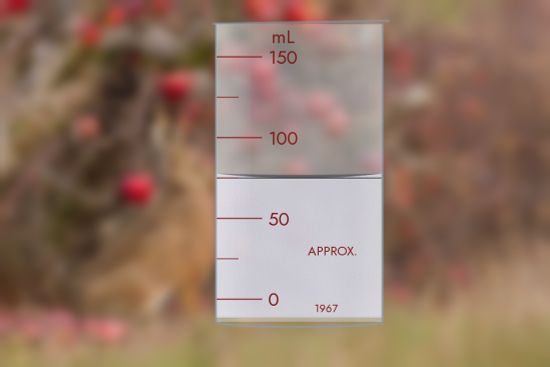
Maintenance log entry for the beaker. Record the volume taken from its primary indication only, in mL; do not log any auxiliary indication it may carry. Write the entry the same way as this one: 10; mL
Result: 75; mL
